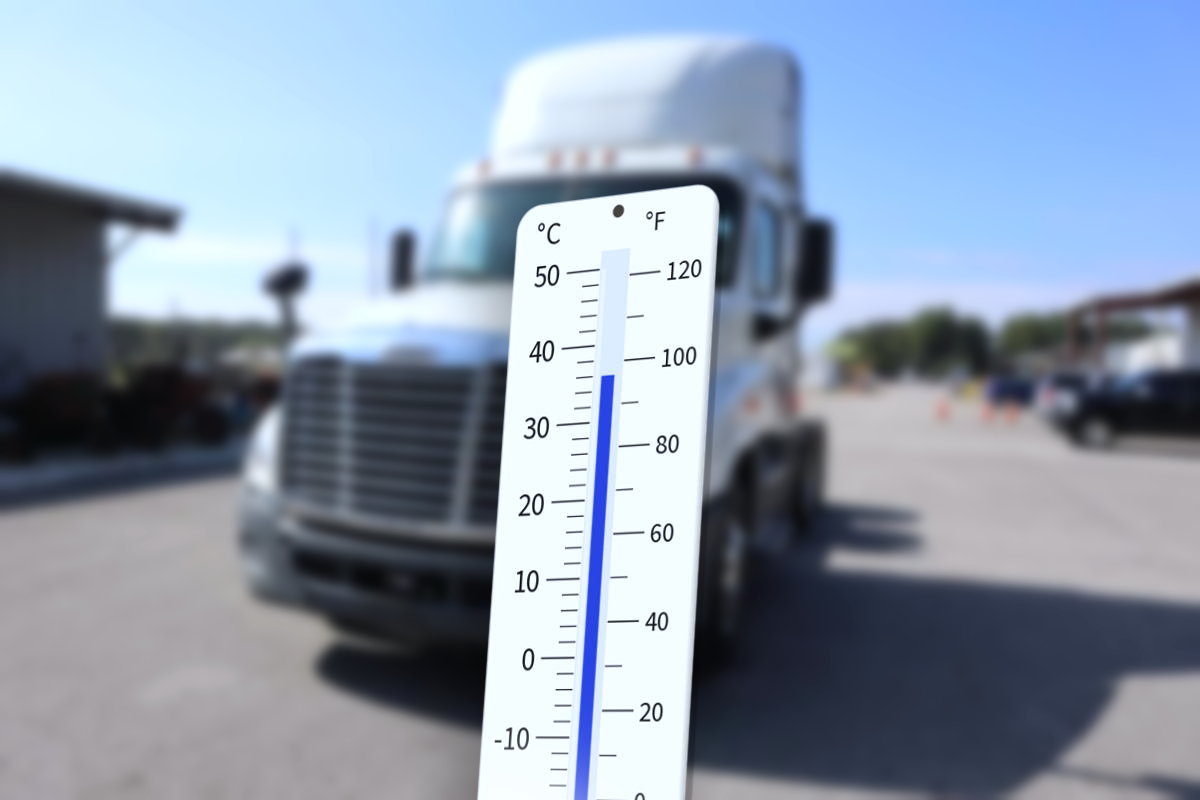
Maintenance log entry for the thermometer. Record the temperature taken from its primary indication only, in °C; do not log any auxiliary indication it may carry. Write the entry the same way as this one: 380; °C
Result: 36; °C
